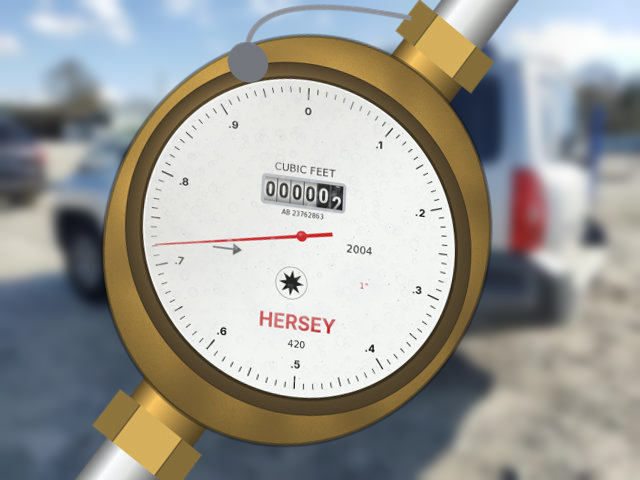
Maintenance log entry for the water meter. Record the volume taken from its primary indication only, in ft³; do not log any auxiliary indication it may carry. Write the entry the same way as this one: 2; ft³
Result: 1.72; ft³
